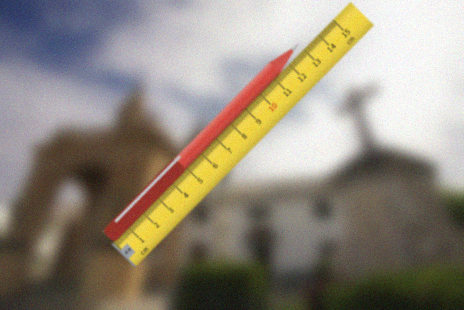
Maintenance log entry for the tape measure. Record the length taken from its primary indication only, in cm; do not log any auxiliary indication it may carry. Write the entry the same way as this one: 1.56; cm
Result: 13; cm
